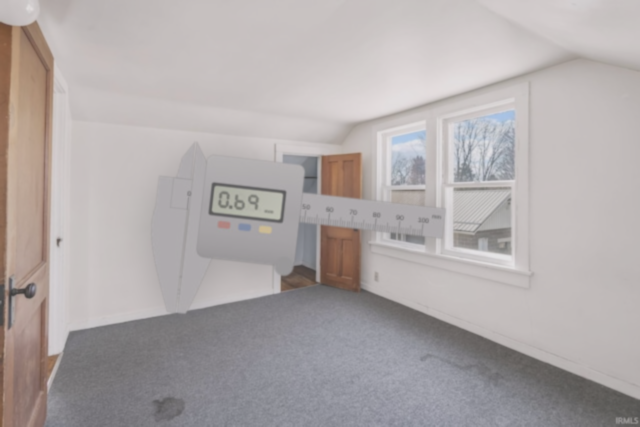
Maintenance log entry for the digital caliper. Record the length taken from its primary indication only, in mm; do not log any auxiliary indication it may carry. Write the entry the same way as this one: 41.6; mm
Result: 0.69; mm
